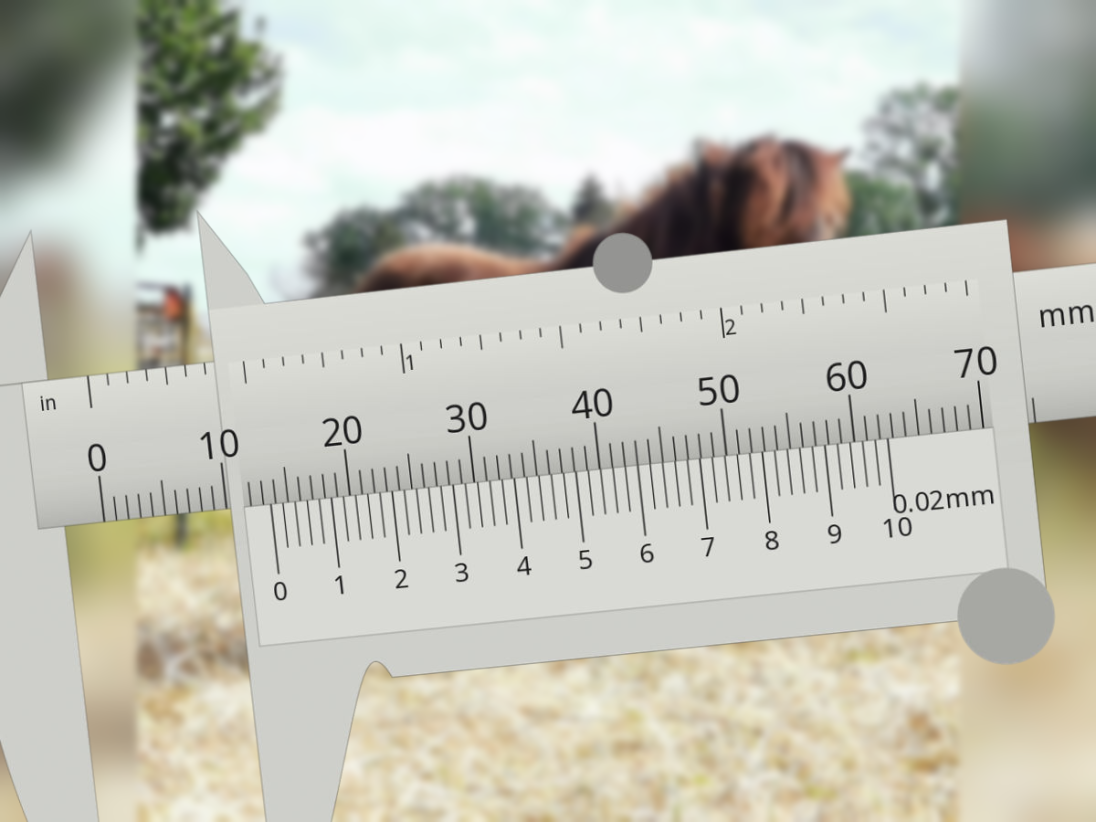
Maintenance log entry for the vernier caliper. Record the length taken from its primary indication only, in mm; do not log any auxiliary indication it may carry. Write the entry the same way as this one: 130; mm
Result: 13.6; mm
